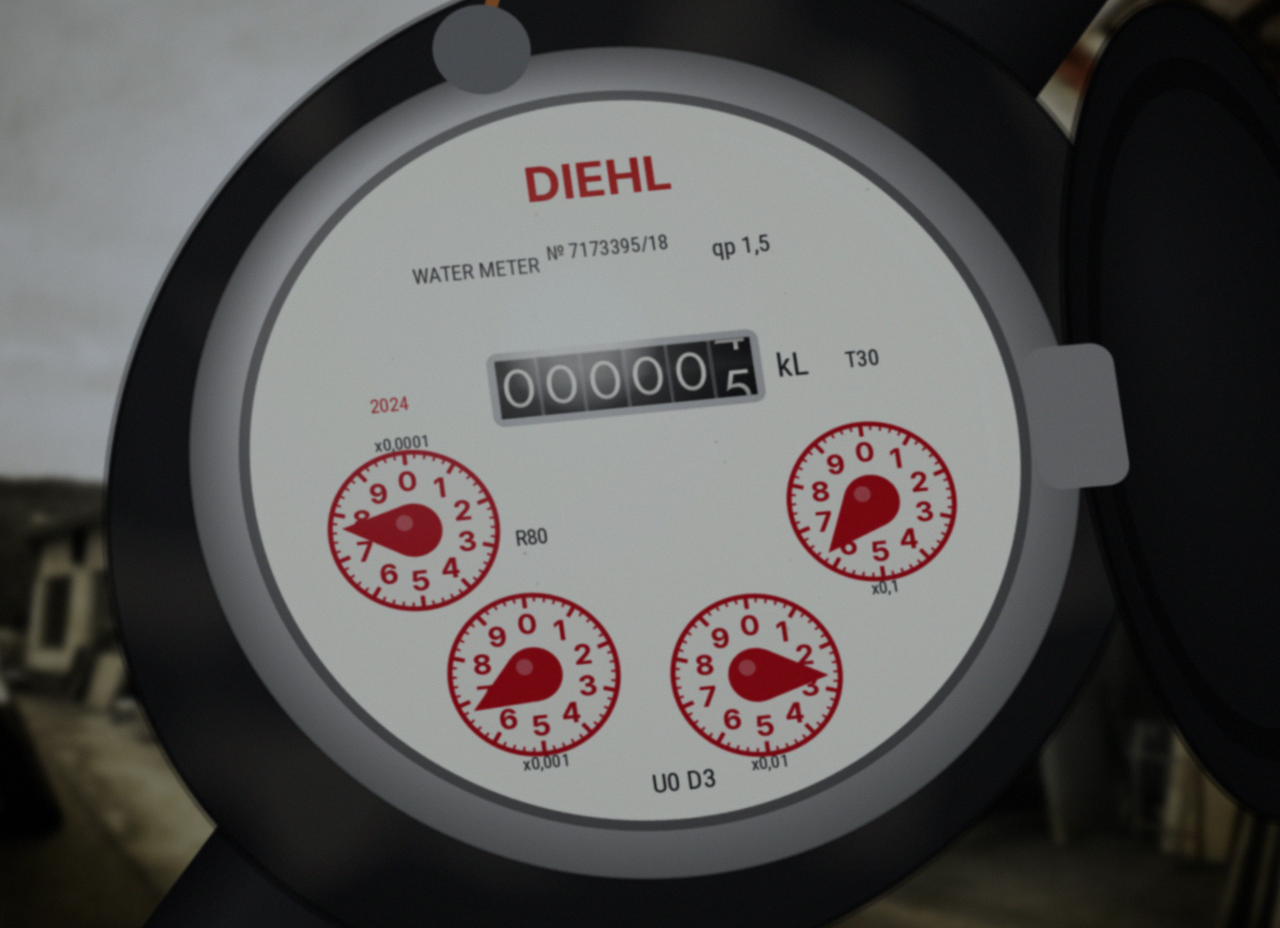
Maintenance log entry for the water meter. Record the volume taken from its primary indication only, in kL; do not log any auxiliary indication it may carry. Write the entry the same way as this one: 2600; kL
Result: 4.6267; kL
